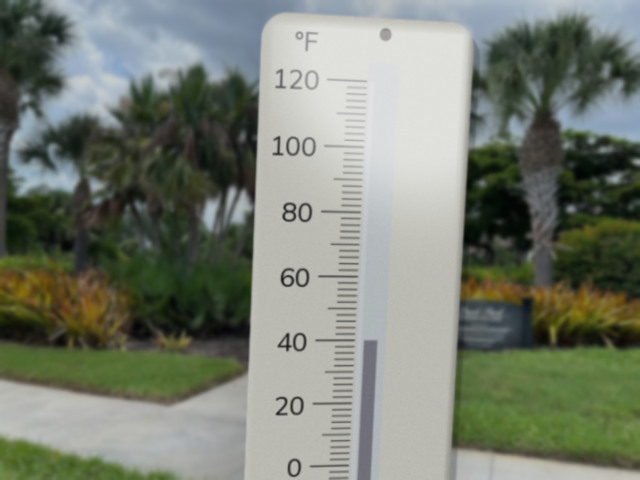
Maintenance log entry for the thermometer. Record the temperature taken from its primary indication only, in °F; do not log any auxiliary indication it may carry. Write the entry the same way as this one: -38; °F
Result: 40; °F
